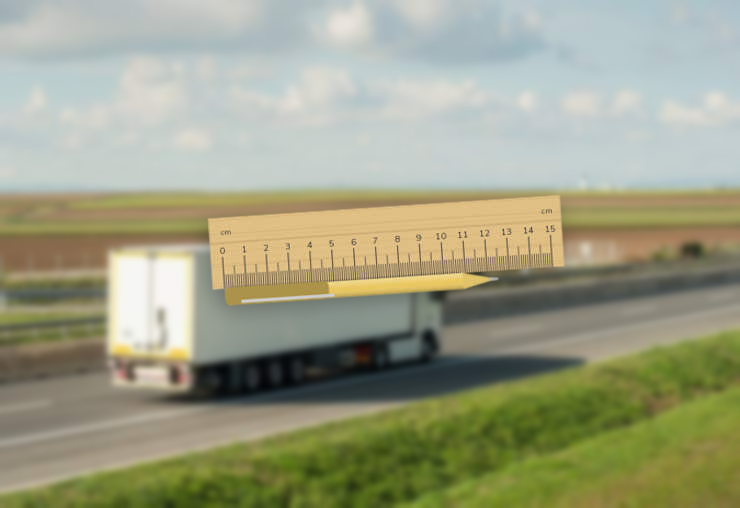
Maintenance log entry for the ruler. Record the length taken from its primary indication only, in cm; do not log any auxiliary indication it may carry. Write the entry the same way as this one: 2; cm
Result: 12.5; cm
